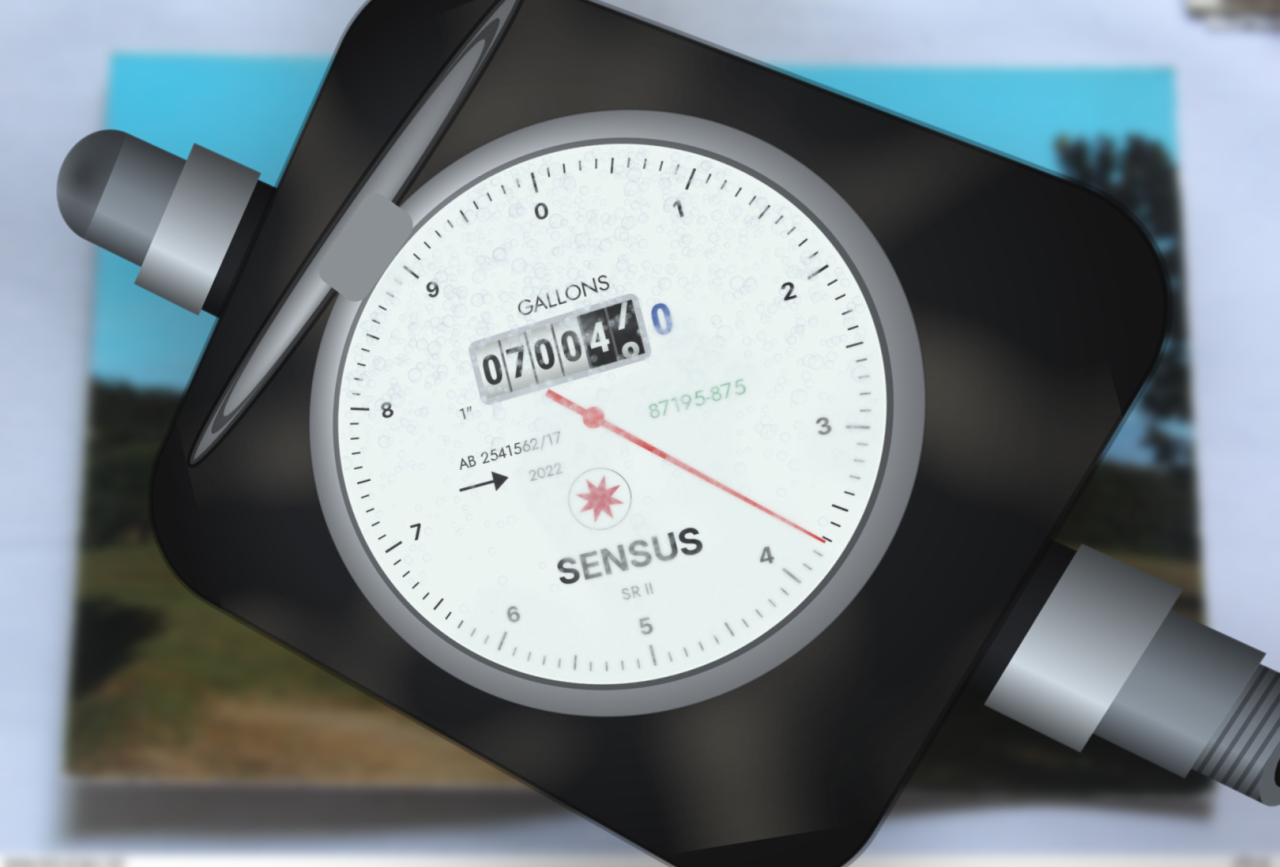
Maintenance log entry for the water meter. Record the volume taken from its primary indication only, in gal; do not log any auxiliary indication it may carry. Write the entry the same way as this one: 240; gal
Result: 700473.7; gal
